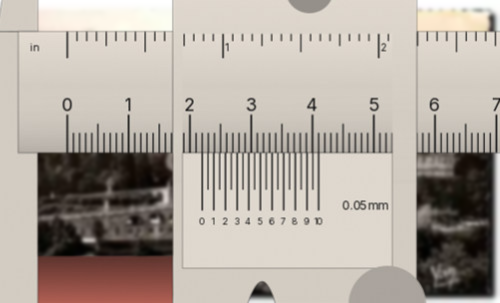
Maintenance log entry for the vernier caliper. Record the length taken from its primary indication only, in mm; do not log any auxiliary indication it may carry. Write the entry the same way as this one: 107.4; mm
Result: 22.0; mm
